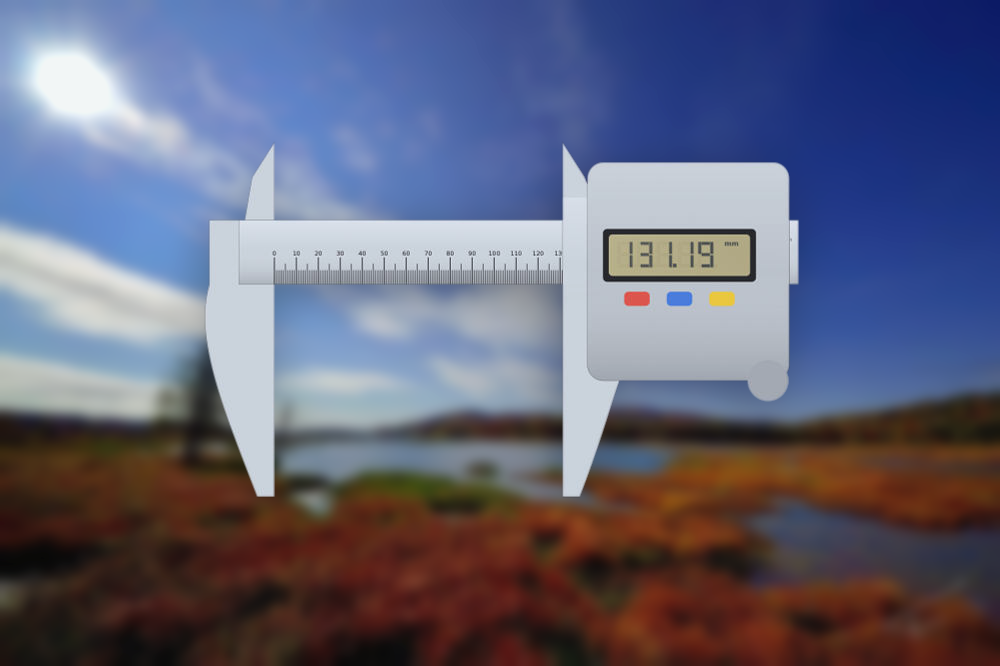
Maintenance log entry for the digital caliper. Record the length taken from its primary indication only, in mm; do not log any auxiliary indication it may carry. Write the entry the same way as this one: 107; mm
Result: 131.19; mm
